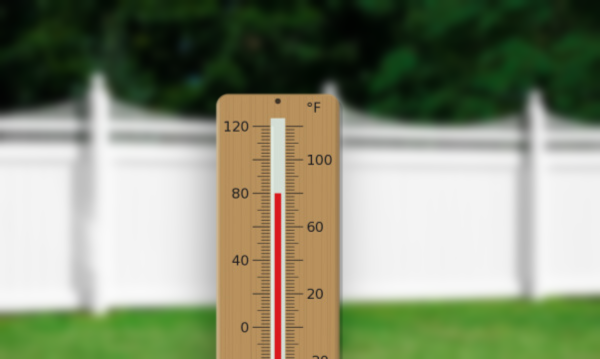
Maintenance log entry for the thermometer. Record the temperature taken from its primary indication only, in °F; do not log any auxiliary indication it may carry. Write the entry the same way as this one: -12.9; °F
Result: 80; °F
